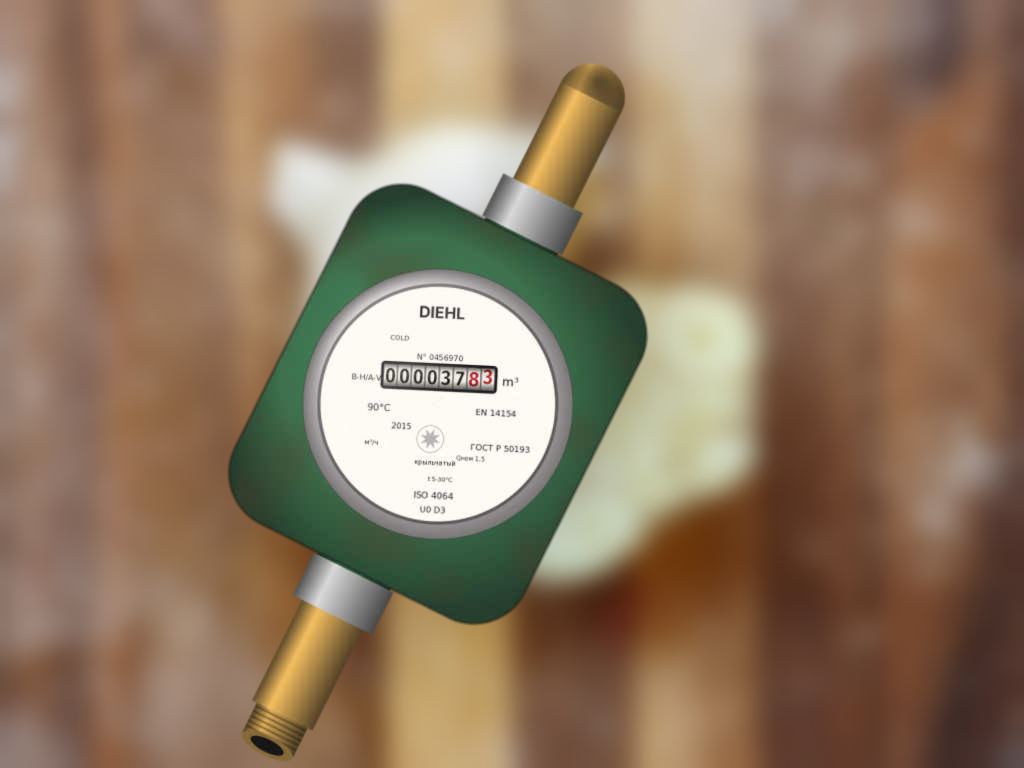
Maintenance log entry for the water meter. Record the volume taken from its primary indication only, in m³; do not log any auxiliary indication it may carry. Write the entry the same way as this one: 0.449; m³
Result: 37.83; m³
